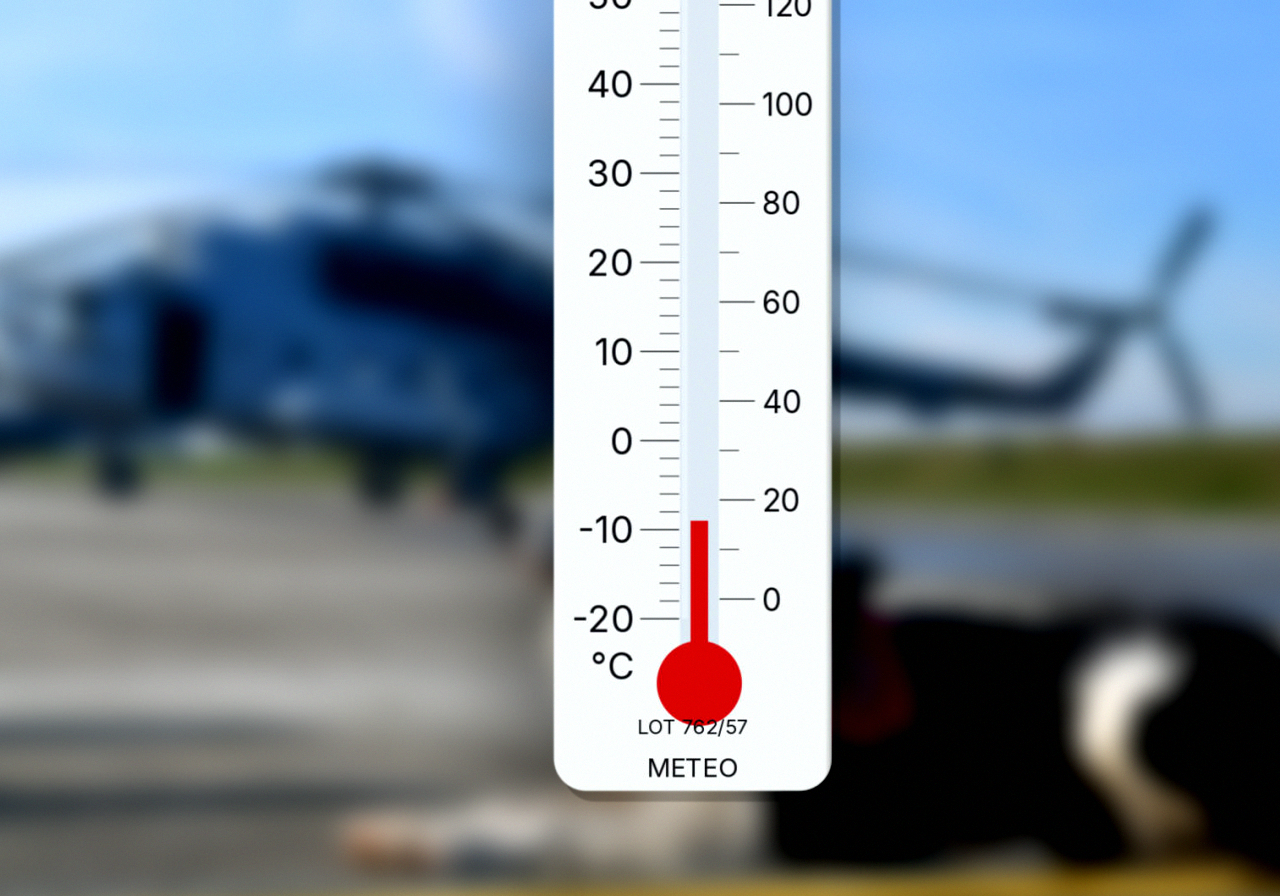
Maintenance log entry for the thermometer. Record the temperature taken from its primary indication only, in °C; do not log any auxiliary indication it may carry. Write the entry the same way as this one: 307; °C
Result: -9; °C
